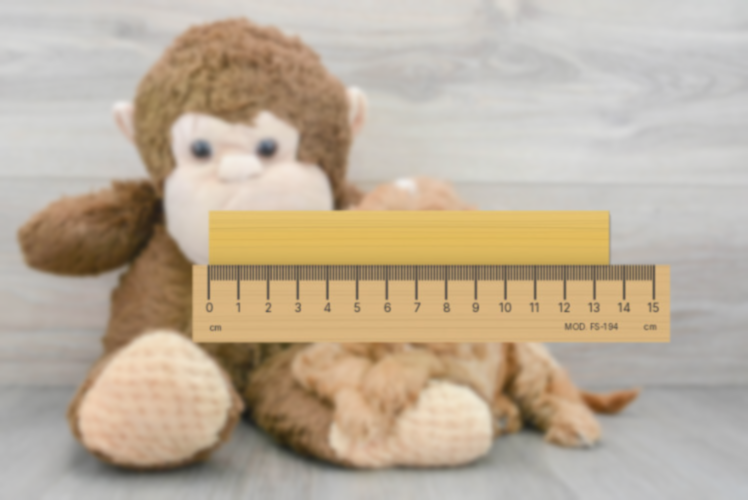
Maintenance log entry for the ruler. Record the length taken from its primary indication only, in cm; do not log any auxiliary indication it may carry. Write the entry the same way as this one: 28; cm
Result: 13.5; cm
